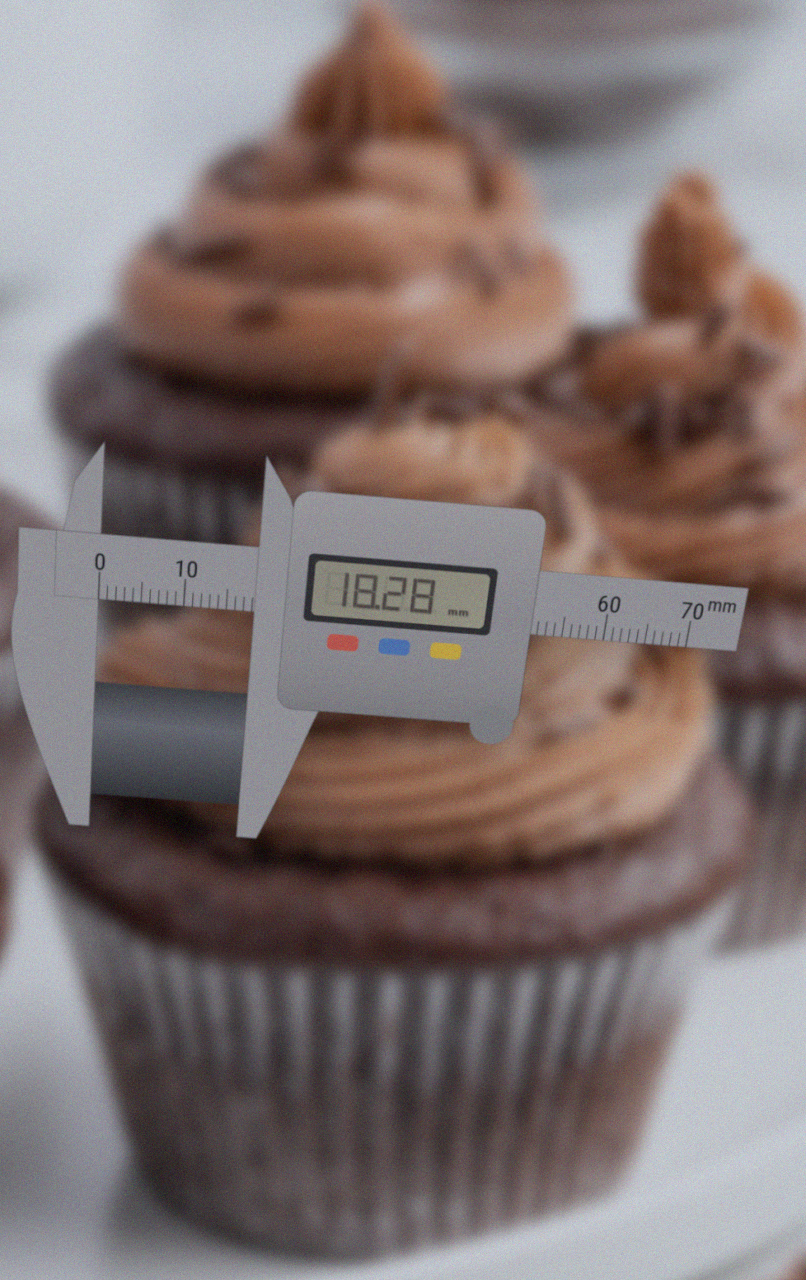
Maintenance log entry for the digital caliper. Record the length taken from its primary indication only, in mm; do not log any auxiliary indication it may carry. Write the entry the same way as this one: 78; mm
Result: 18.28; mm
